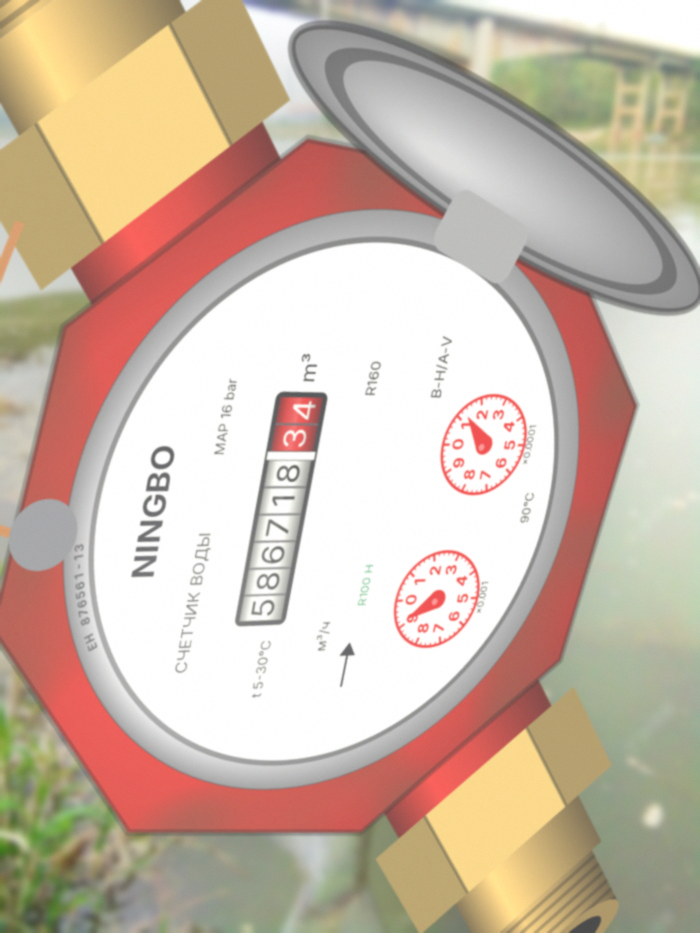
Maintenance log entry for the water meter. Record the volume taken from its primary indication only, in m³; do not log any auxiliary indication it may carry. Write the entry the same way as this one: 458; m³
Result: 586718.3391; m³
